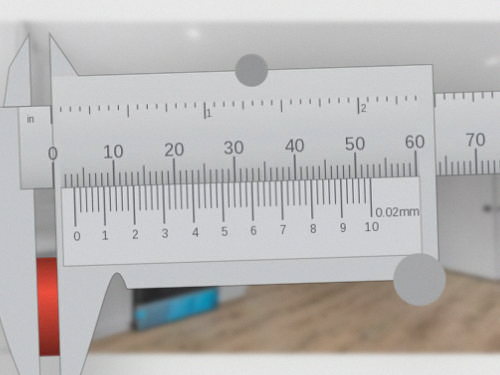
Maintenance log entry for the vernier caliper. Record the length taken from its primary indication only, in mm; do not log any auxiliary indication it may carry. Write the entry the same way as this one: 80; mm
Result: 3.4; mm
